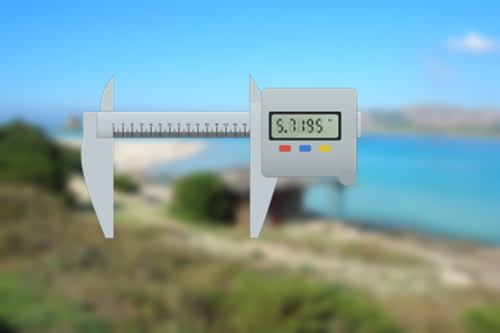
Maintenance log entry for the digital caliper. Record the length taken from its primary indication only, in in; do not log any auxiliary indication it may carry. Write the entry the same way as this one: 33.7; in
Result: 5.7195; in
